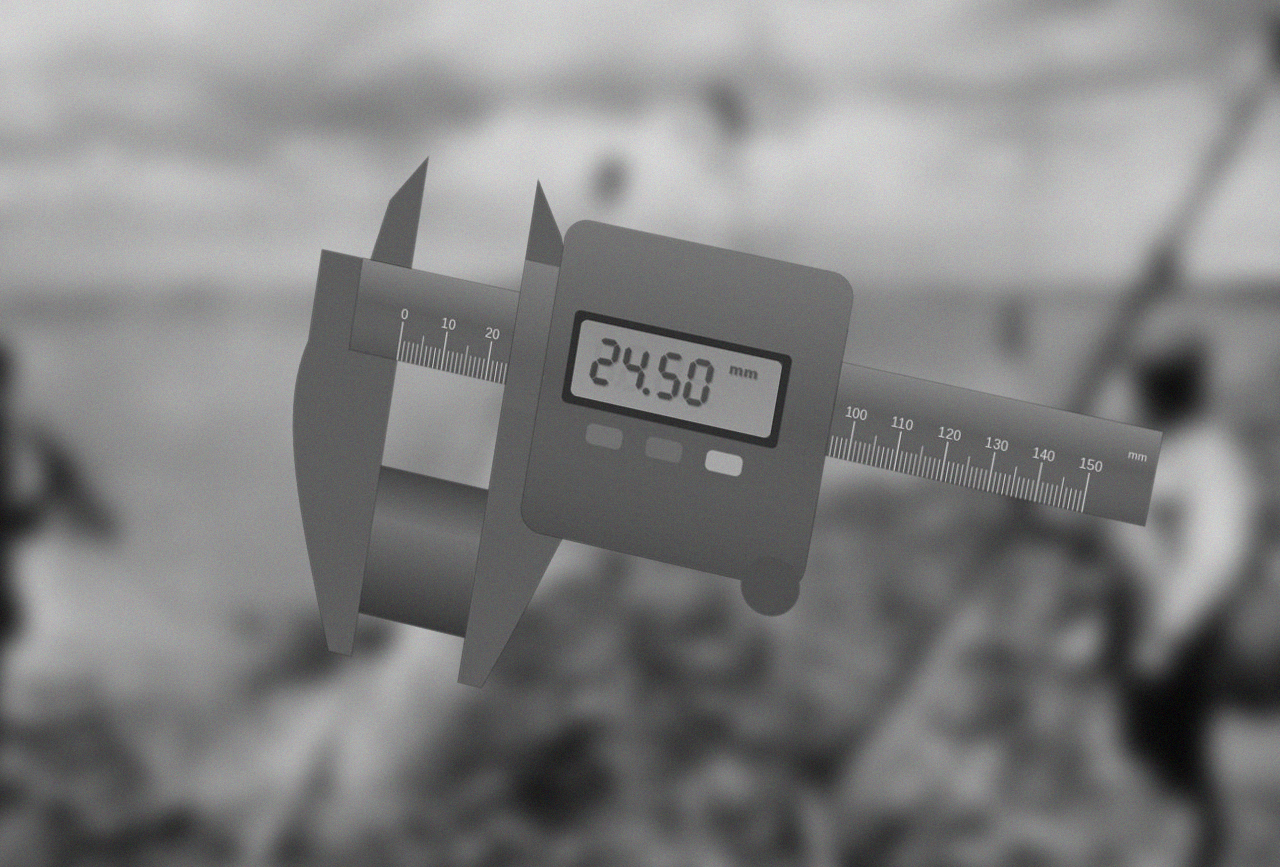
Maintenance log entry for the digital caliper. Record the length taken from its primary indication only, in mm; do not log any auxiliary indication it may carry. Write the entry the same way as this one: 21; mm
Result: 24.50; mm
